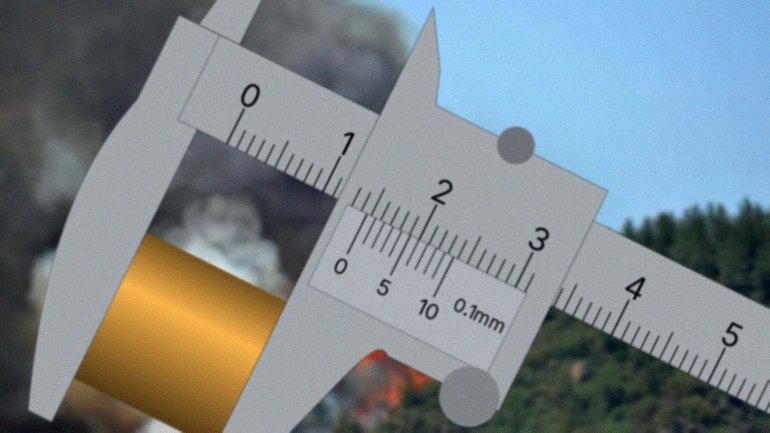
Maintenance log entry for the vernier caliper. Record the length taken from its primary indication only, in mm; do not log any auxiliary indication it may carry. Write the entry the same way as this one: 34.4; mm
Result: 14.6; mm
